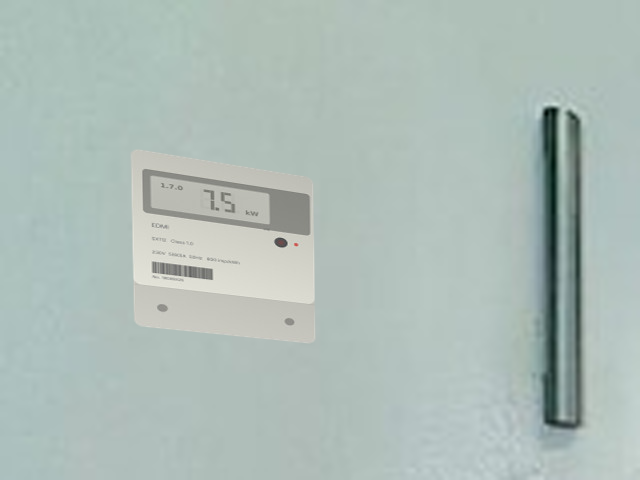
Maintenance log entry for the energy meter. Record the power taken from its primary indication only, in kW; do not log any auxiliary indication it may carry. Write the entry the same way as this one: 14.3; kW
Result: 7.5; kW
